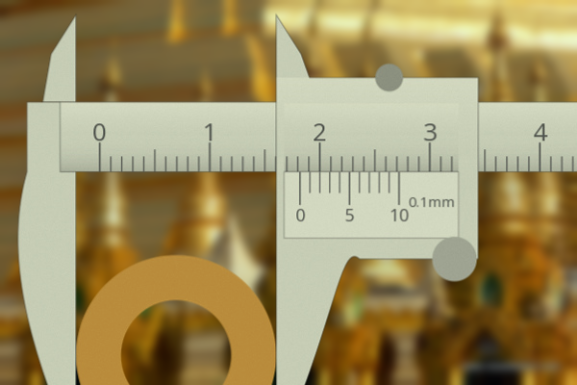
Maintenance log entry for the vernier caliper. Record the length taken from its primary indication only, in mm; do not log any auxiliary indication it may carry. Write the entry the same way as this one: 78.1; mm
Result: 18.2; mm
